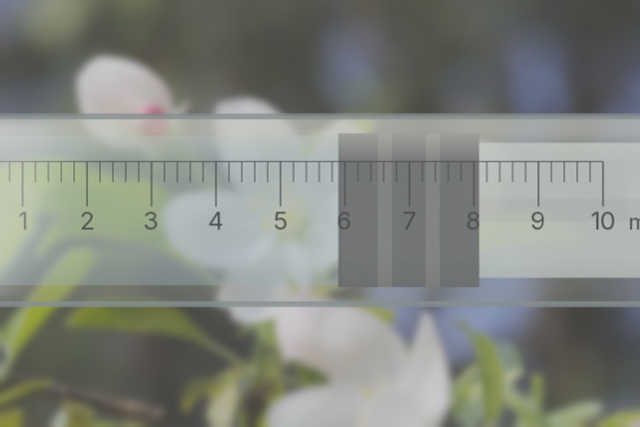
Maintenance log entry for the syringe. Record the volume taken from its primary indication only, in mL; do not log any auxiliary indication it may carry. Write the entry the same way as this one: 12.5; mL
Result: 5.9; mL
